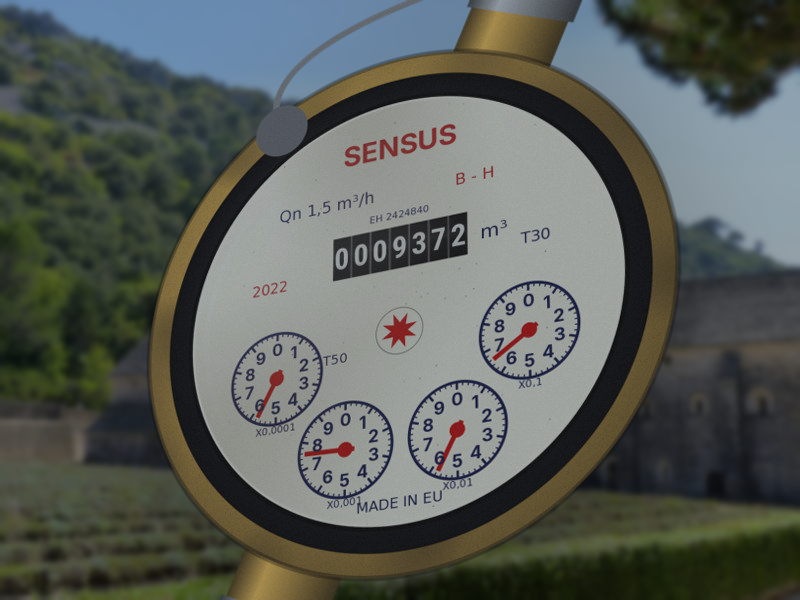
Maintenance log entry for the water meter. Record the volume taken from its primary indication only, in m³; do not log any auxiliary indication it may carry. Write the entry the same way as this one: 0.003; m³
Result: 9372.6575; m³
